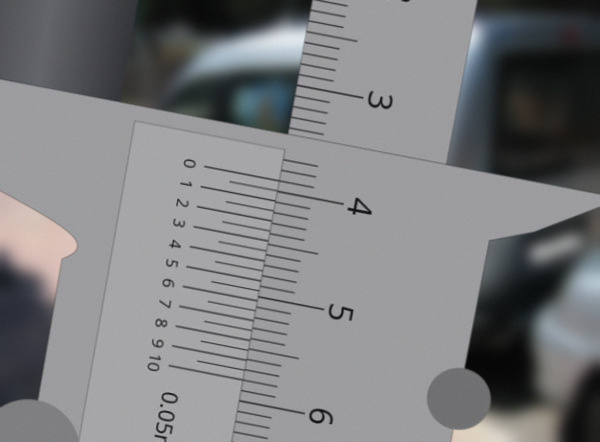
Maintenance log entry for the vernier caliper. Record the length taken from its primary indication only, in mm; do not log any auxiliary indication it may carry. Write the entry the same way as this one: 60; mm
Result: 39.0; mm
